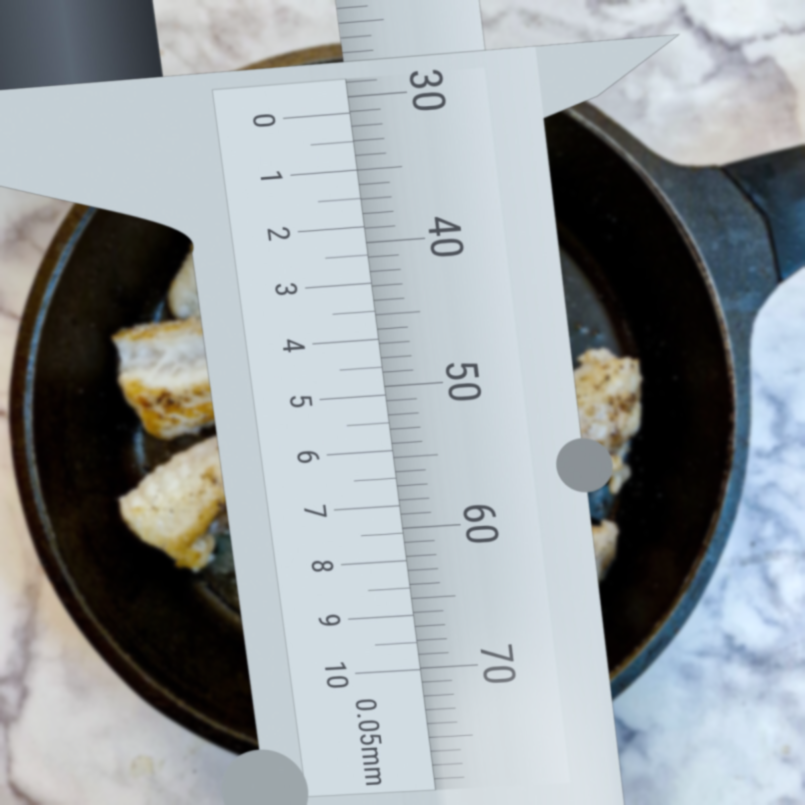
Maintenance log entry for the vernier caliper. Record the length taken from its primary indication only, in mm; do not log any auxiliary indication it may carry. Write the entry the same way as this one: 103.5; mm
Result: 31.1; mm
